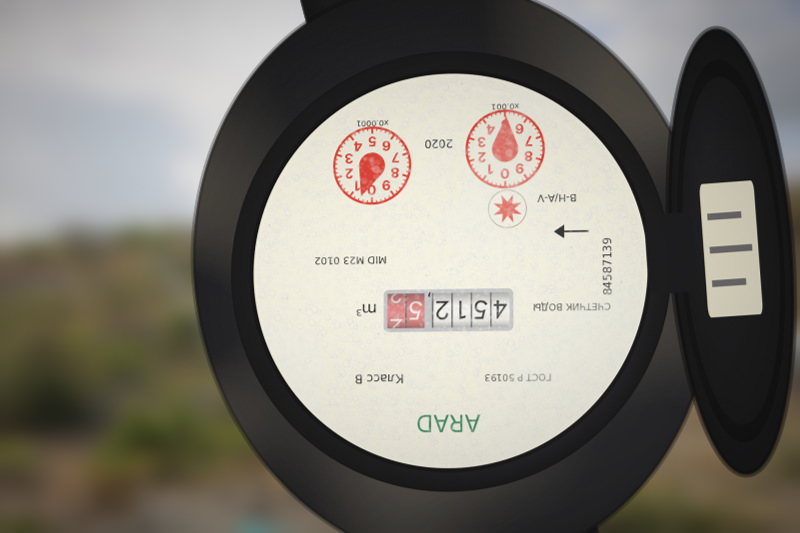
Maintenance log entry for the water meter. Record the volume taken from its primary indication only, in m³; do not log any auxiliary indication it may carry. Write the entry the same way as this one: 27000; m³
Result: 4512.5250; m³
